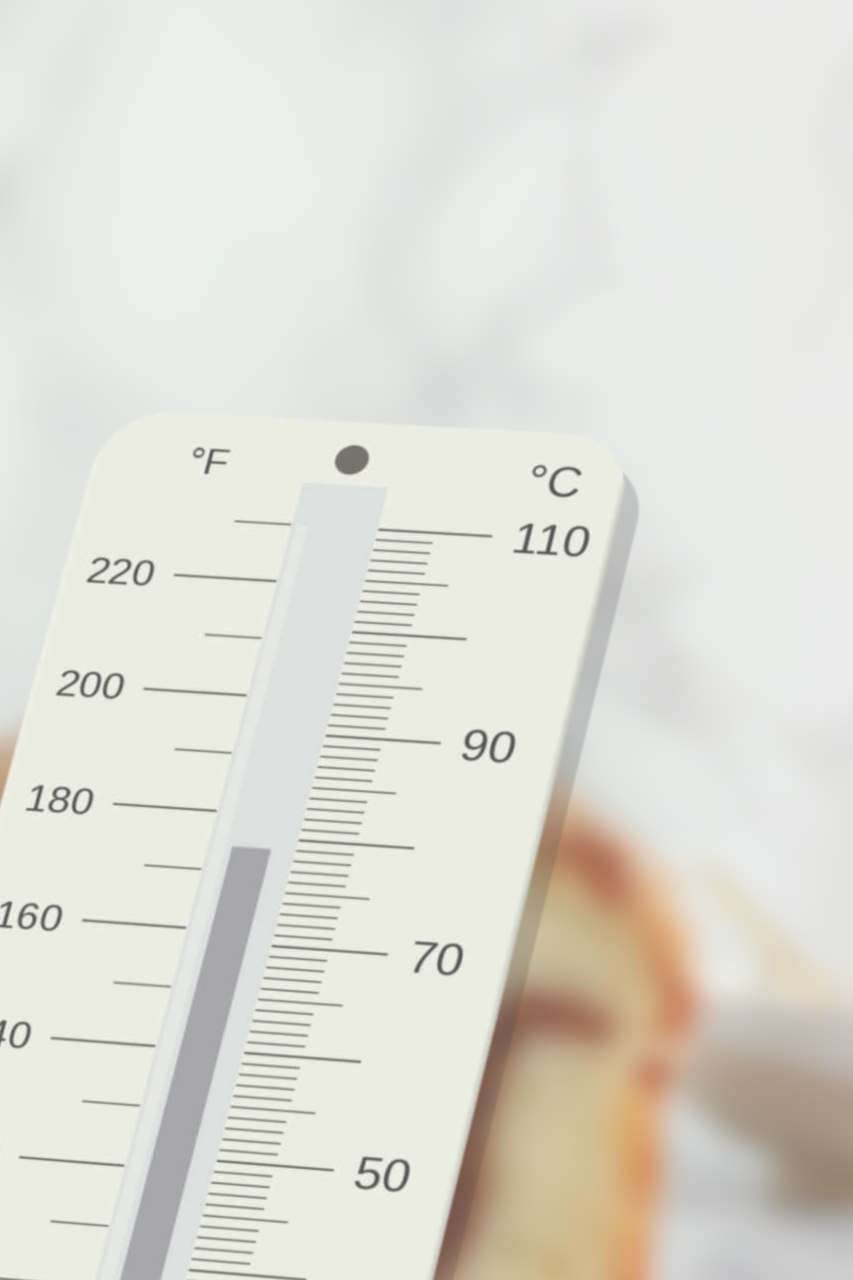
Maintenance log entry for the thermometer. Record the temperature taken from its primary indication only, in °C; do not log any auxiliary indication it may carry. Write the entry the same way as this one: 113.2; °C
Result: 79; °C
